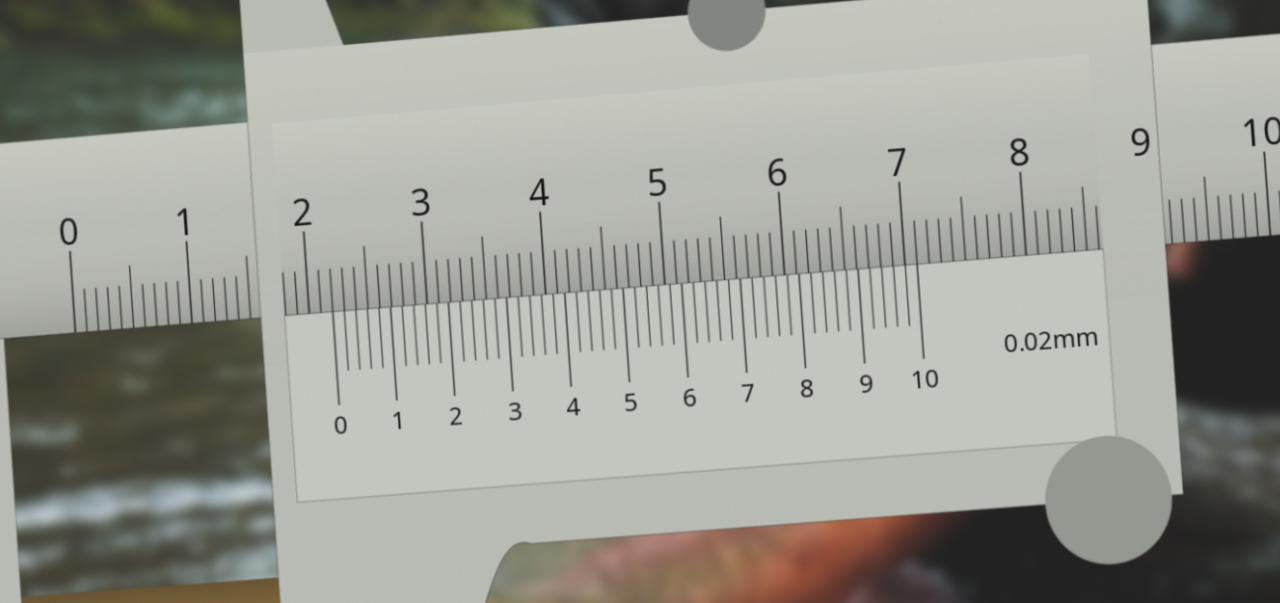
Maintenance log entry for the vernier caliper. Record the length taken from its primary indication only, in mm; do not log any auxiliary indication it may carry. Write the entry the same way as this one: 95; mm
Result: 22.0; mm
